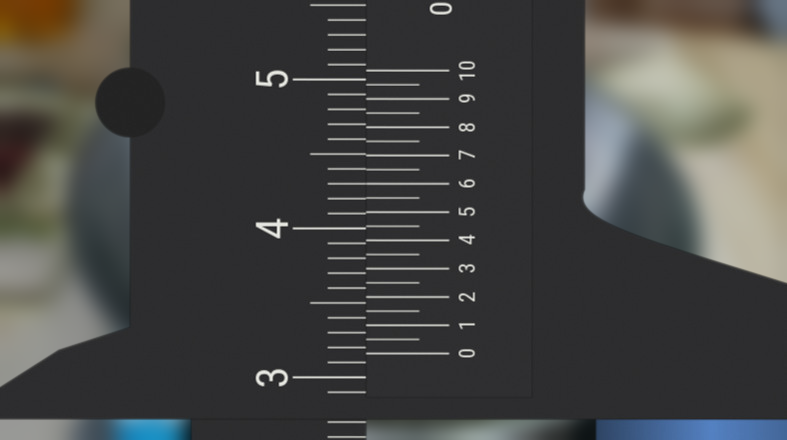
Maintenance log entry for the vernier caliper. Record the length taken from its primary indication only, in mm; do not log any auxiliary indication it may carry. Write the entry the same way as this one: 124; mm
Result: 31.6; mm
